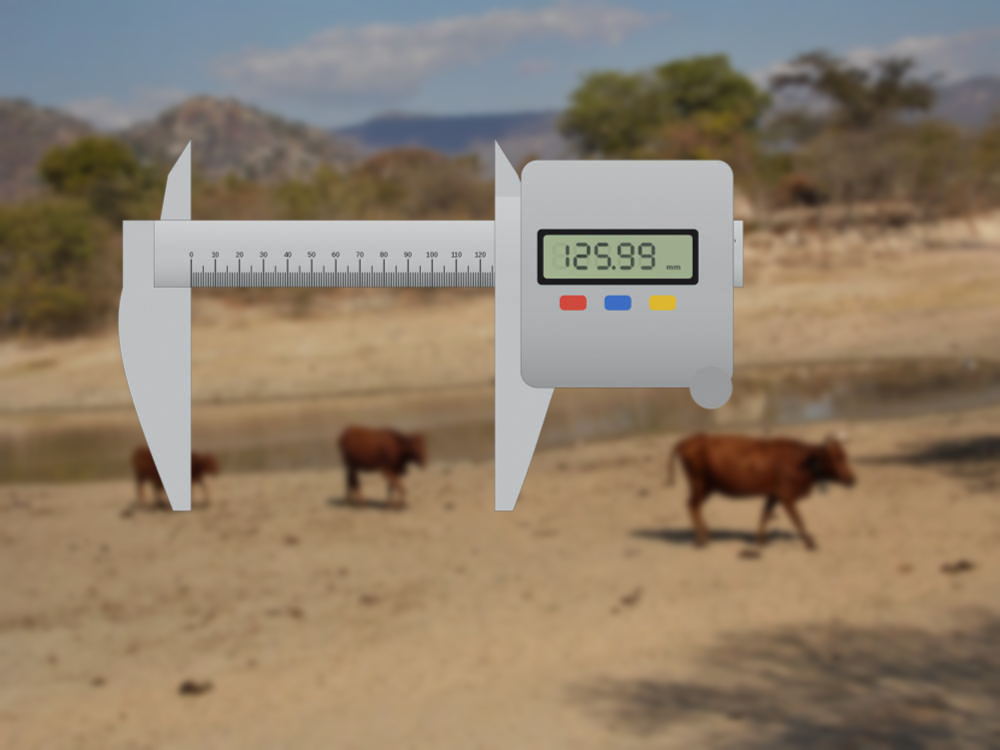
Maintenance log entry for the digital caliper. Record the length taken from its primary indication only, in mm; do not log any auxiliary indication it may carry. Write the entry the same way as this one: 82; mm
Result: 125.99; mm
